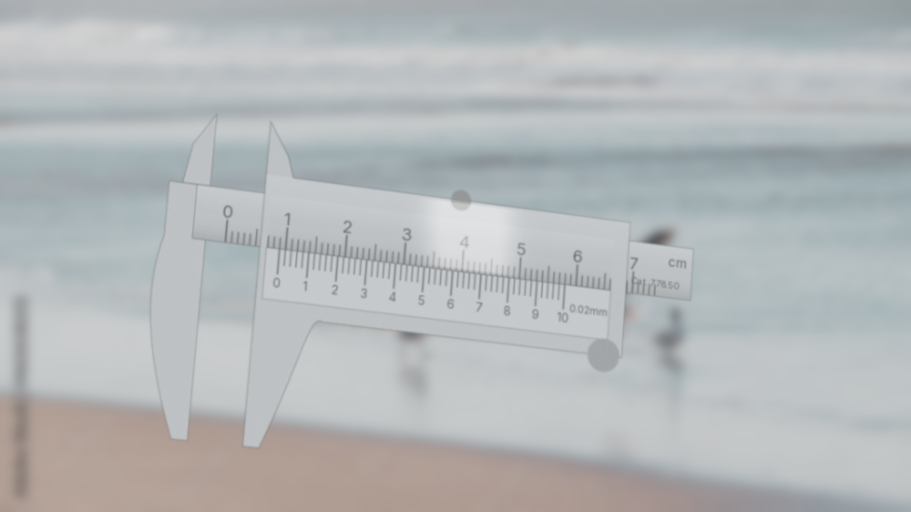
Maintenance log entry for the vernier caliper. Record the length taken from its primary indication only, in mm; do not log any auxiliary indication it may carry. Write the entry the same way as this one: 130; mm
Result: 9.0; mm
